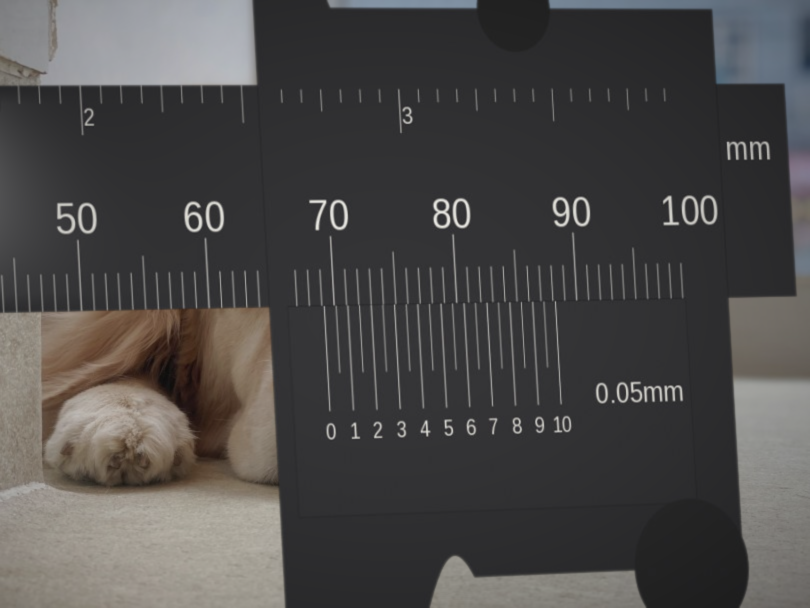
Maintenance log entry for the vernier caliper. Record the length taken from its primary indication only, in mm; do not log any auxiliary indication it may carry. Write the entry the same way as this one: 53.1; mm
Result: 69.2; mm
